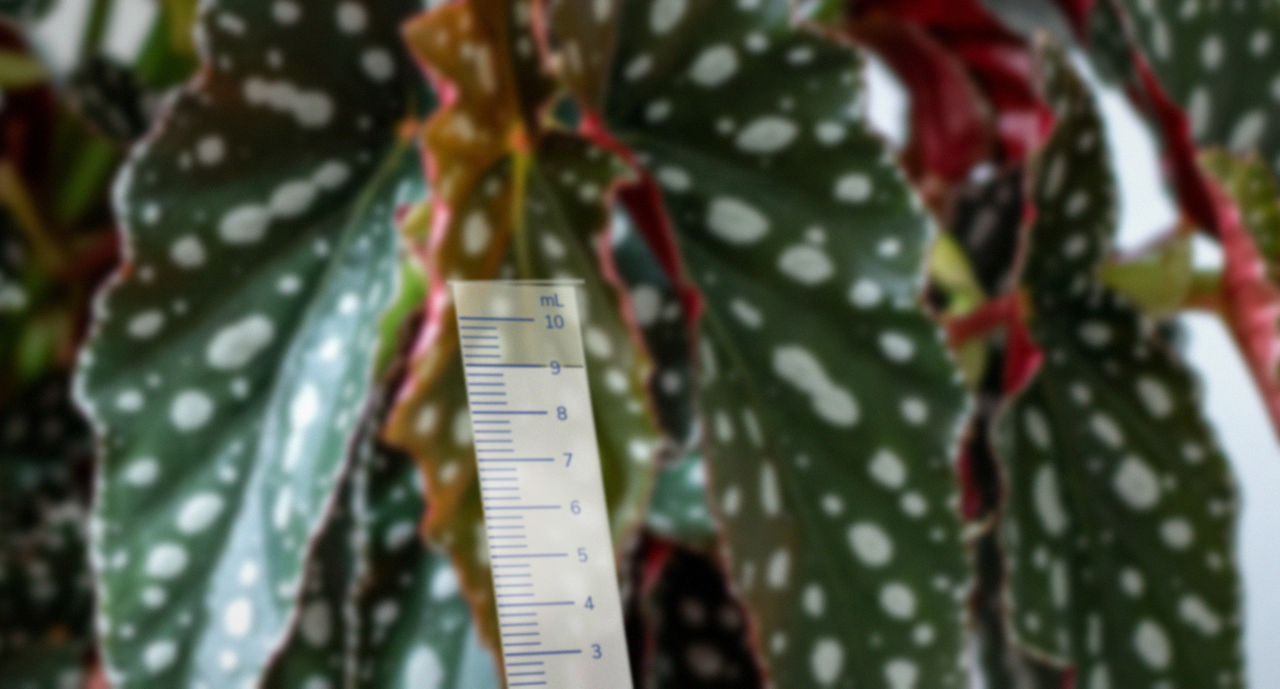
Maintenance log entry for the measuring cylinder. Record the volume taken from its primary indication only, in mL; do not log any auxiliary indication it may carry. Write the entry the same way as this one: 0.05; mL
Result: 9; mL
